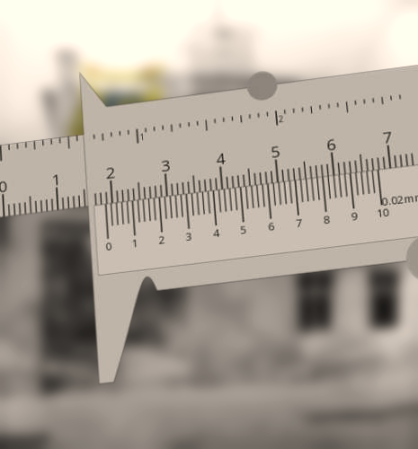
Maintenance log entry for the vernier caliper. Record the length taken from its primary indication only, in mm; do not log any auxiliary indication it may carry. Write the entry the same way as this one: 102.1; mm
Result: 18.8; mm
